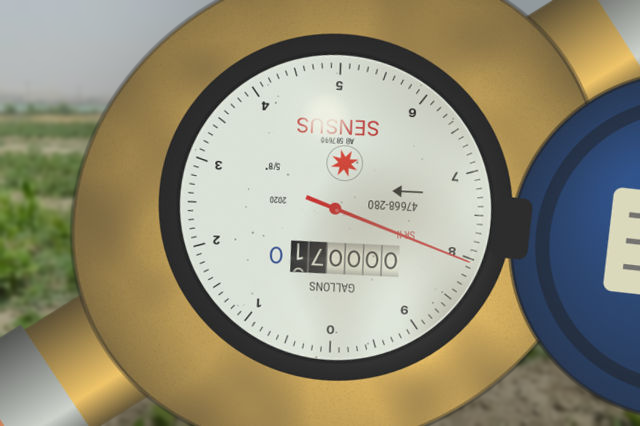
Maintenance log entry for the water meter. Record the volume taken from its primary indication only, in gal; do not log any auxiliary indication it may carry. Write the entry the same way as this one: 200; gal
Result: 708.0; gal
